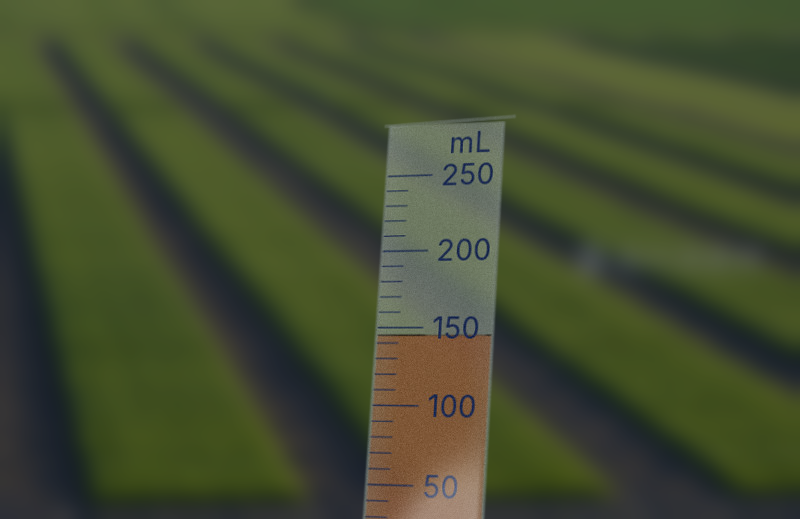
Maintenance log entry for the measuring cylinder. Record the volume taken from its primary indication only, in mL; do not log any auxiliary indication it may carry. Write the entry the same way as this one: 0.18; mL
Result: 145; mL
